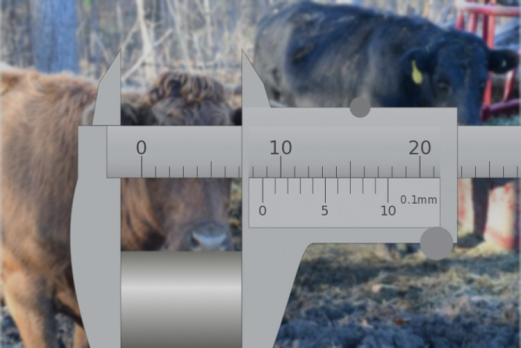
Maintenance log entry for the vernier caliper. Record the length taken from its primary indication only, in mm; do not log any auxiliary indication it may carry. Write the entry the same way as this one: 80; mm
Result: 8.7; mm
